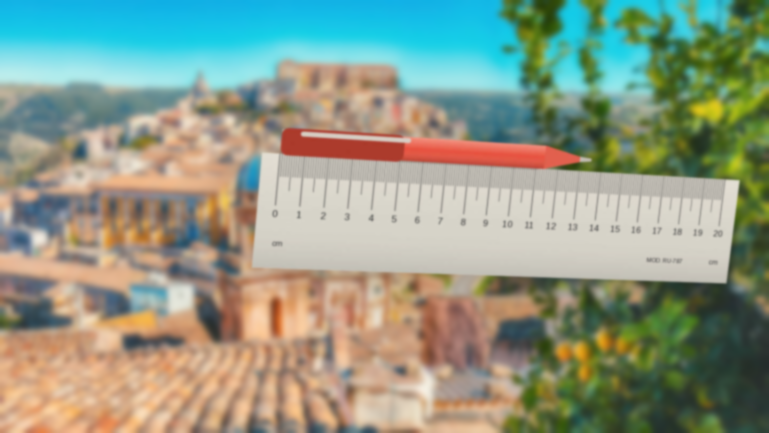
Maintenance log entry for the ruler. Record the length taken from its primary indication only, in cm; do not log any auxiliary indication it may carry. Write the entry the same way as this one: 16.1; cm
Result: 13.5; cm
